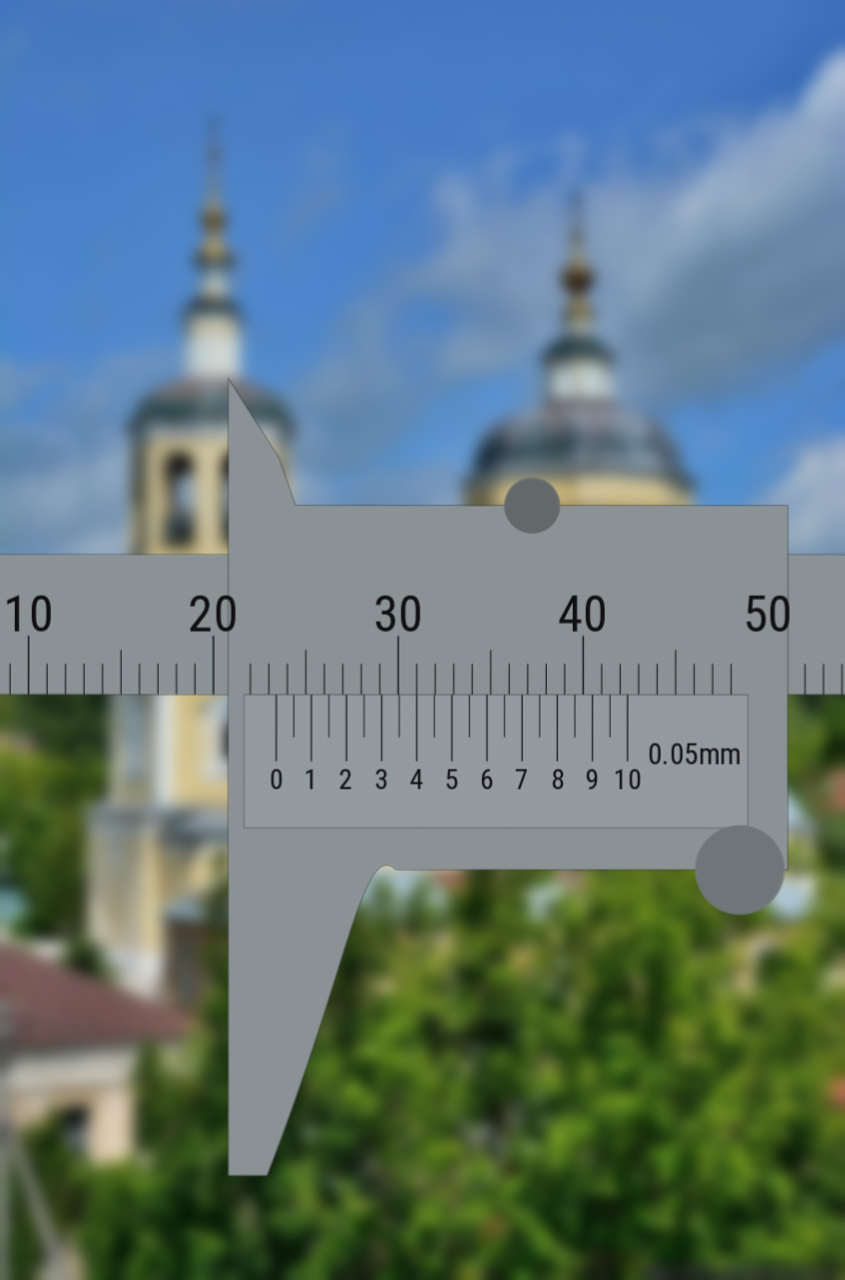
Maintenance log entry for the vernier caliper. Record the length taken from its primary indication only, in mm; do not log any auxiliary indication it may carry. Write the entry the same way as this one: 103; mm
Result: 23.4; mm
